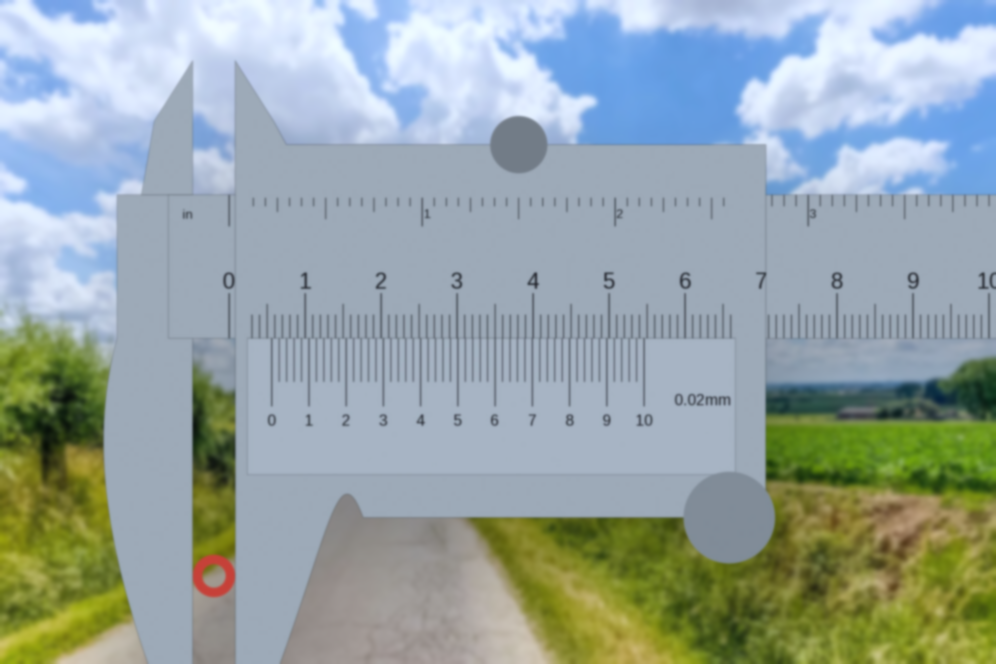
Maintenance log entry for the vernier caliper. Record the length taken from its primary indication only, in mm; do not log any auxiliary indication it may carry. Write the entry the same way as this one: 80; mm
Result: 5.6; mm
